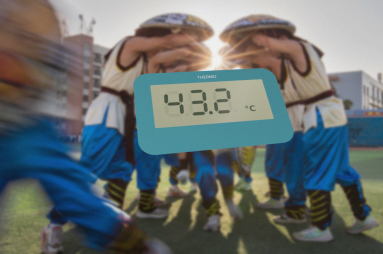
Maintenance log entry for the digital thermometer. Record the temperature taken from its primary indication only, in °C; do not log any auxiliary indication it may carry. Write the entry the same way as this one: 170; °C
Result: 43.2; °C
